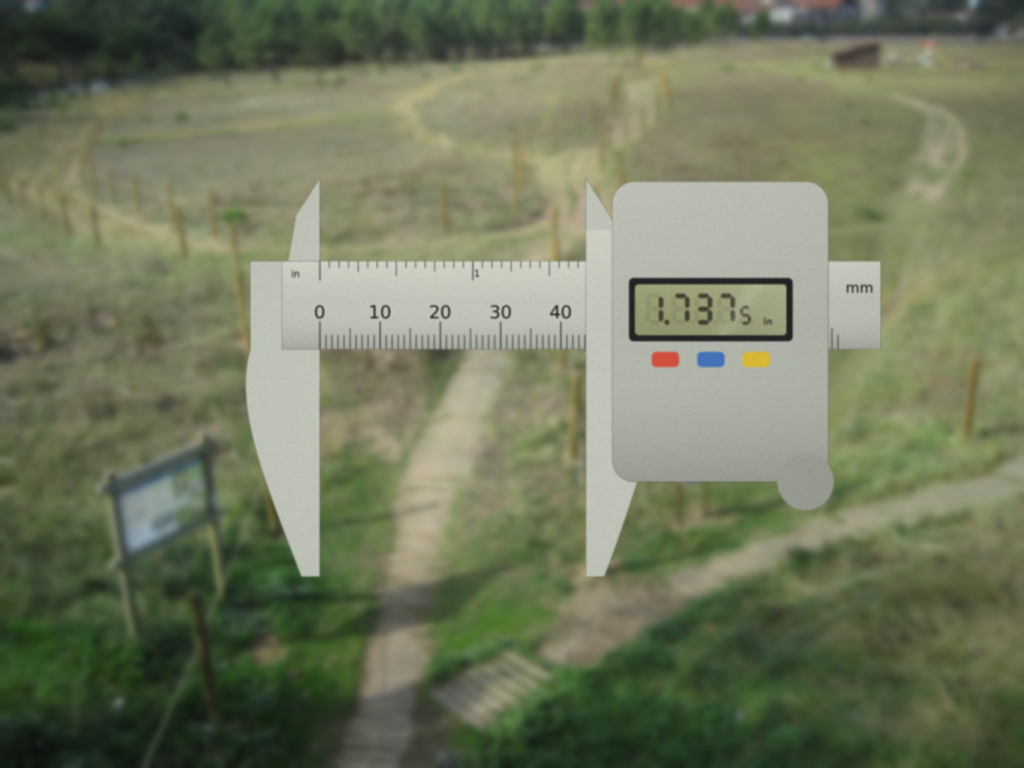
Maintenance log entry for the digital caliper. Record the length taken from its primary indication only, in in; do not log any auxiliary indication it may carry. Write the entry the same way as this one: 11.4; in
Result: 1.7375; in
